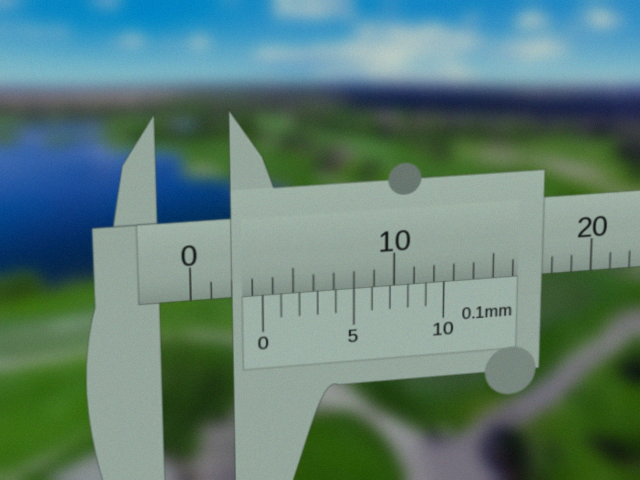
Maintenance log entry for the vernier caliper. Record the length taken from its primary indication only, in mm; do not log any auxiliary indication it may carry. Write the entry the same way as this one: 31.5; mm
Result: 3.5; mm
